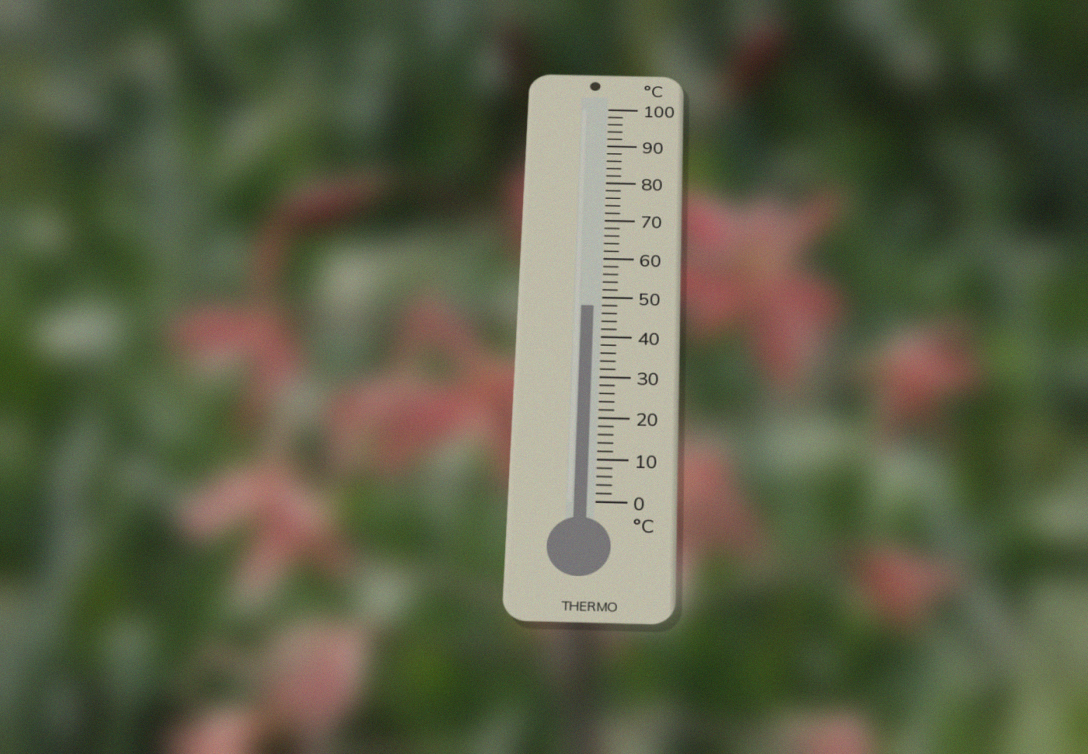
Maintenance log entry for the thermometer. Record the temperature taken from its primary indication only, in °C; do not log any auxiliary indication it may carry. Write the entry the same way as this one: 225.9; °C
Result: 48; °C
